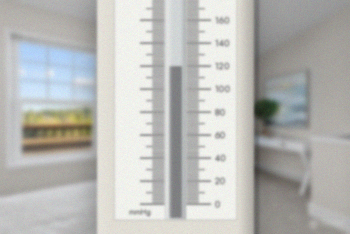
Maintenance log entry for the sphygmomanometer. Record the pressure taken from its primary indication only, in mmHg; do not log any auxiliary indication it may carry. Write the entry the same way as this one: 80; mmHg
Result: 120; mmHg
